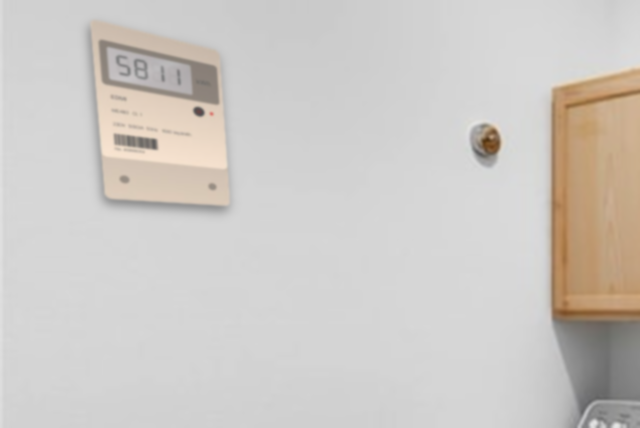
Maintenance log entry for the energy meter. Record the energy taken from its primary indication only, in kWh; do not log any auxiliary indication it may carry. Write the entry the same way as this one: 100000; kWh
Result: 5811; kWh
